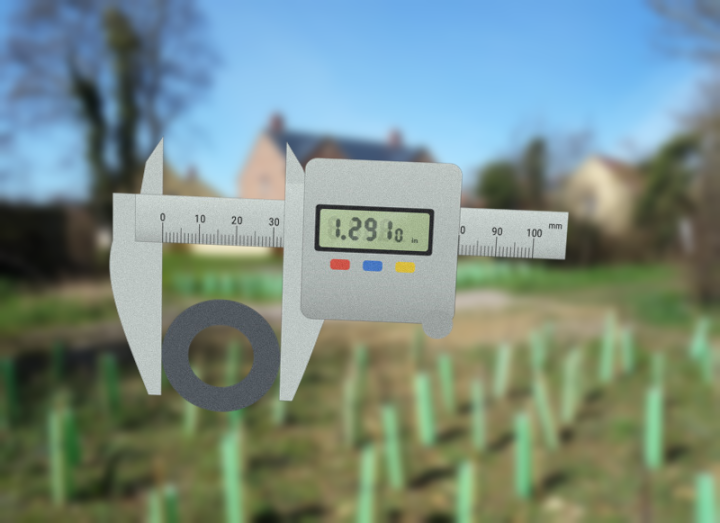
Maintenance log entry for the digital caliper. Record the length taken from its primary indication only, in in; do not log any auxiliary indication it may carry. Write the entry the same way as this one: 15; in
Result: 1.2910; in
